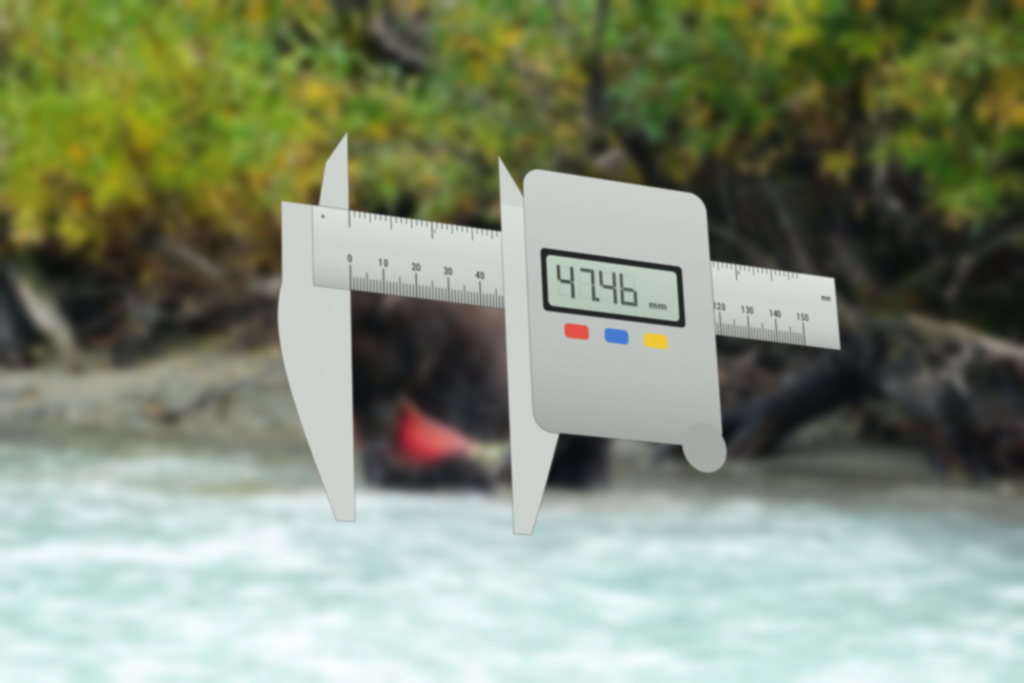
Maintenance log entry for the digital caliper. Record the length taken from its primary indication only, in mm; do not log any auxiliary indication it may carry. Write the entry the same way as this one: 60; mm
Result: 47.46; mm
